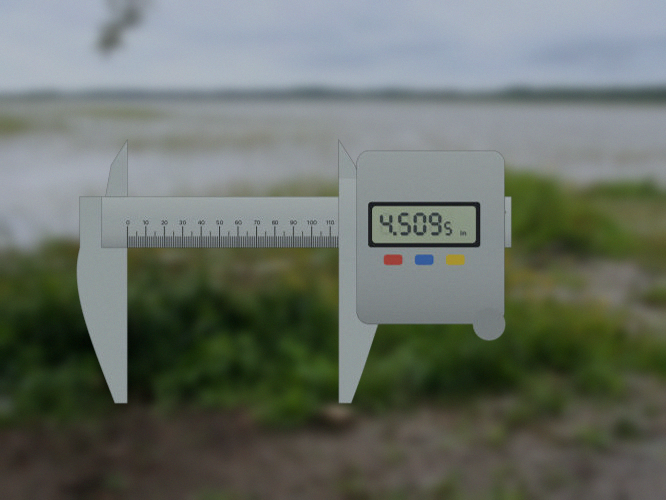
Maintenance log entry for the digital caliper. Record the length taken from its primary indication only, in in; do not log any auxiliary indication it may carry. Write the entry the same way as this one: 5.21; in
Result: 4.5095; in
